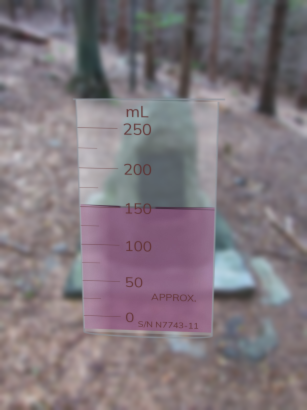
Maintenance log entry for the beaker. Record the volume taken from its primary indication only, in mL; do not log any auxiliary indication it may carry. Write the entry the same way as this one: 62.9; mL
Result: 150; mL
